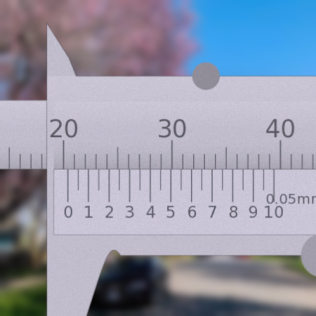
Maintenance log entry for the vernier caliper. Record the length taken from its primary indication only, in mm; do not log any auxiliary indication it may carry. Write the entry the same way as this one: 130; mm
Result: 20.4; mm
